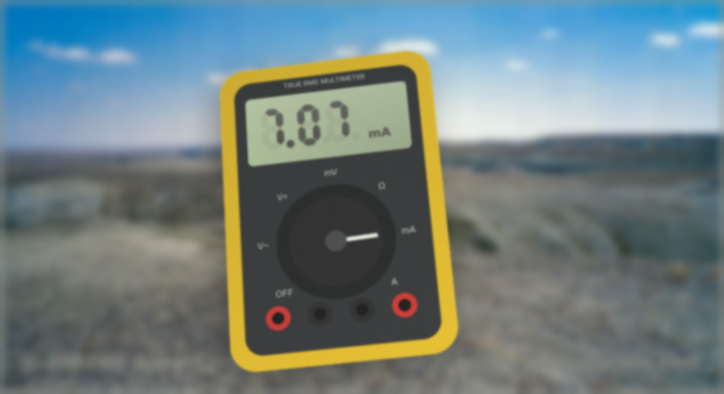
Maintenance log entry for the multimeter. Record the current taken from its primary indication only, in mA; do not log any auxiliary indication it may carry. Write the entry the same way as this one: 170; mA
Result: 7.07; mA
